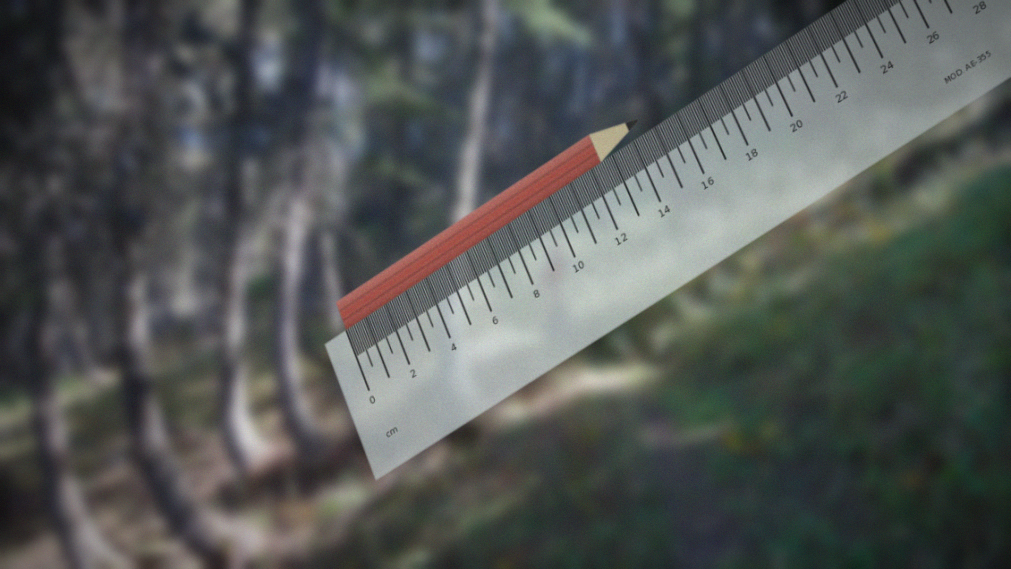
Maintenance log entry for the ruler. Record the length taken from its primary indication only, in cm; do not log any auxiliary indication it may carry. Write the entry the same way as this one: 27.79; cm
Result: 14.5; cm
